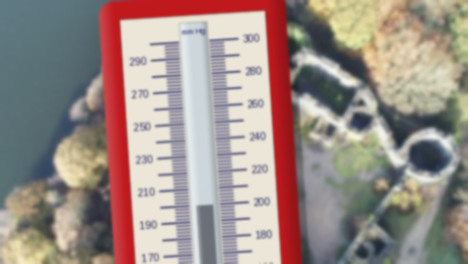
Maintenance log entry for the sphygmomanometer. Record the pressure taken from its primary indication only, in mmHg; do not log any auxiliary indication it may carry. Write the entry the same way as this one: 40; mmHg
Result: 200; mmHg
